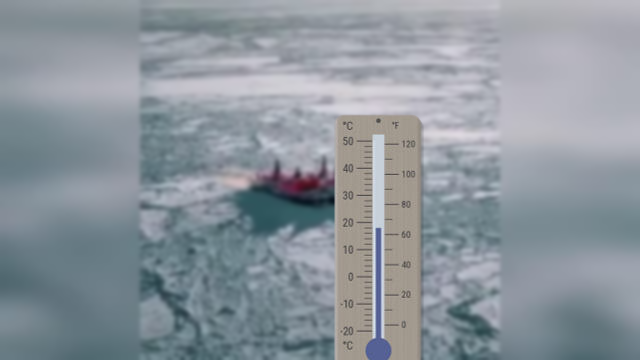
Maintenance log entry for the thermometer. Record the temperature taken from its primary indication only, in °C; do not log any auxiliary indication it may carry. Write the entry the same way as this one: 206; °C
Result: 18; °C
